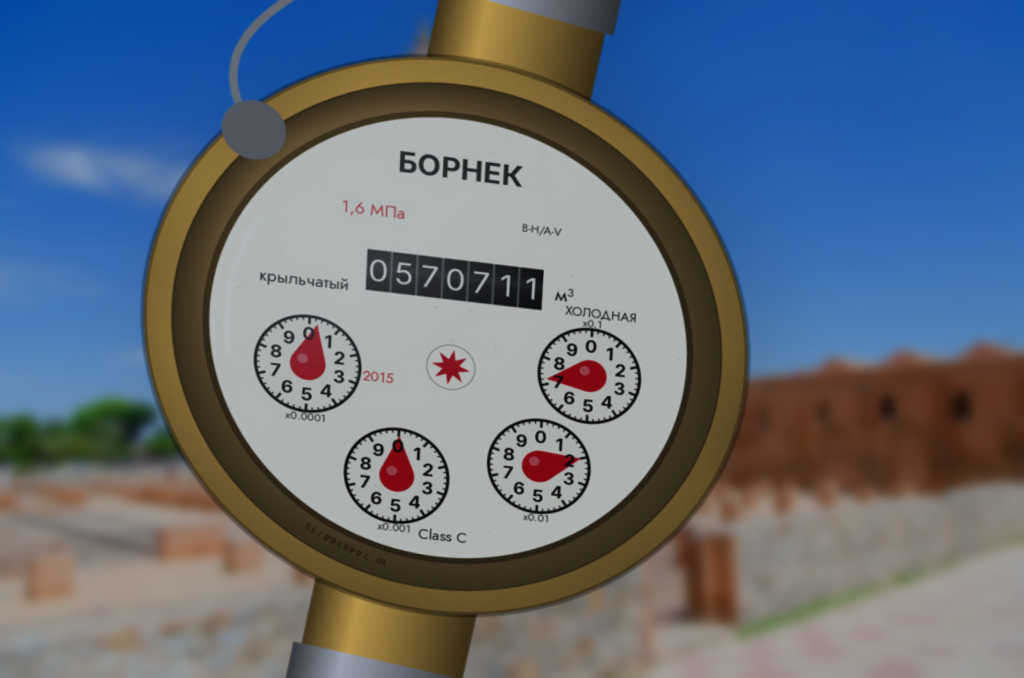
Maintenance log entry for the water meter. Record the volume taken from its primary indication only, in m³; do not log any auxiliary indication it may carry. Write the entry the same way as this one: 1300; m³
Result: 570711.7200; m³
